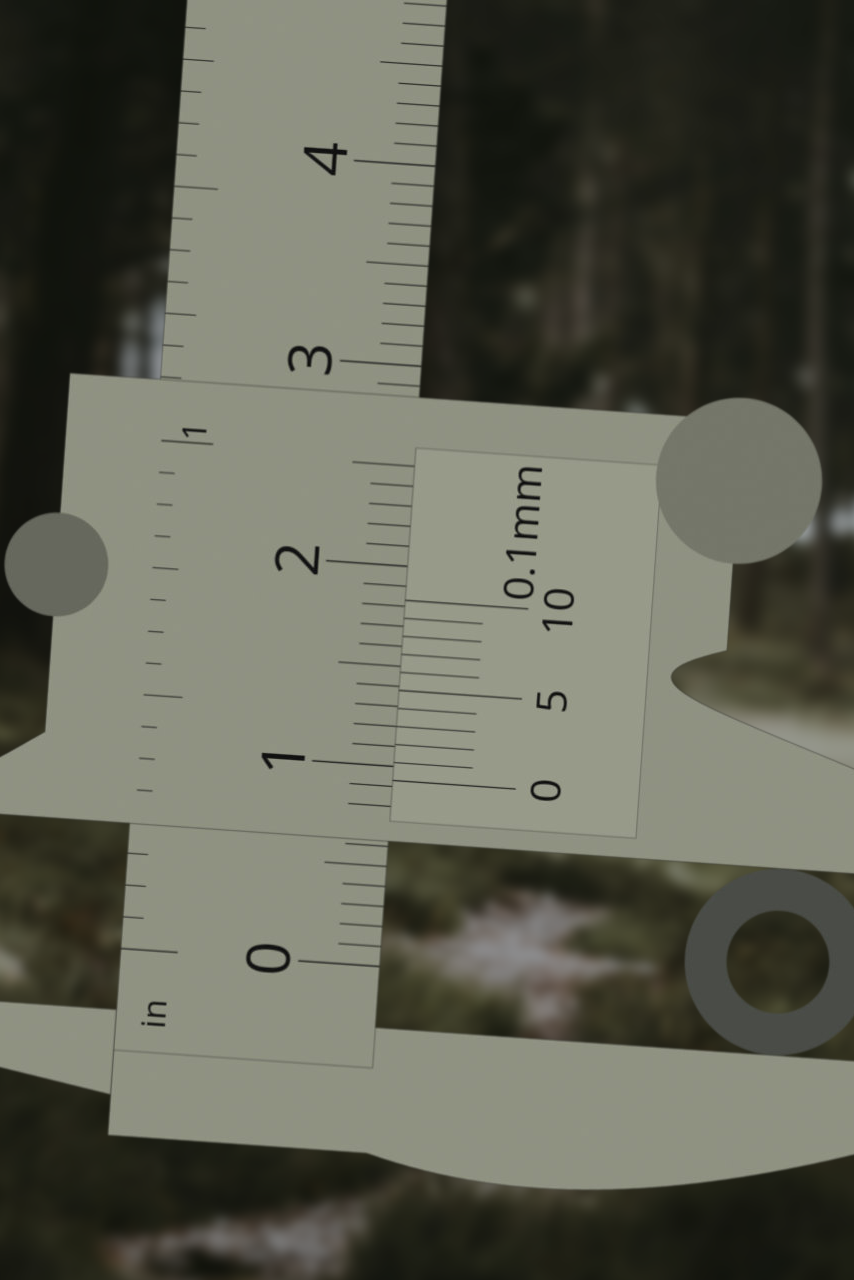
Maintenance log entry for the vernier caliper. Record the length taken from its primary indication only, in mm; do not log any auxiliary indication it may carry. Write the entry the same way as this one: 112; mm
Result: 9.3; mm
